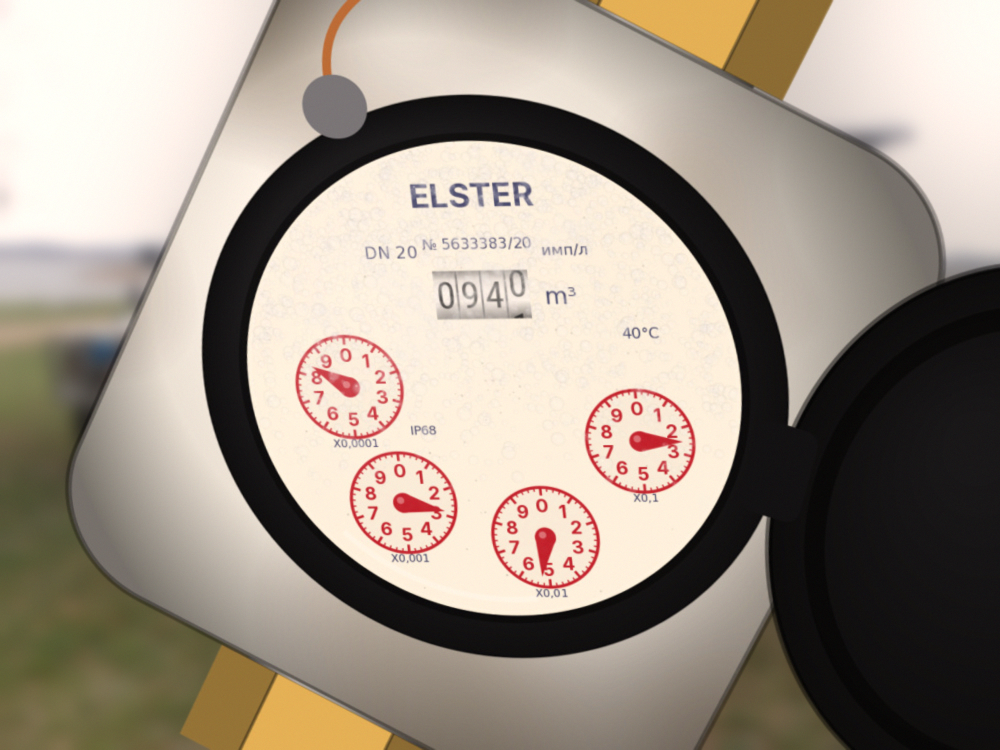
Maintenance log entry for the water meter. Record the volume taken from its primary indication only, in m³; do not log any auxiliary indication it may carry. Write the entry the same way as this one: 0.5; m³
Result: 940.2528; m³
